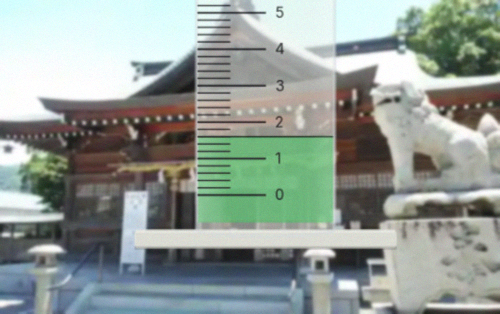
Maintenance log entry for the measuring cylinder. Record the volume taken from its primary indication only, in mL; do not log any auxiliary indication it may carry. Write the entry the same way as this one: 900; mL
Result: 1.6; mL
